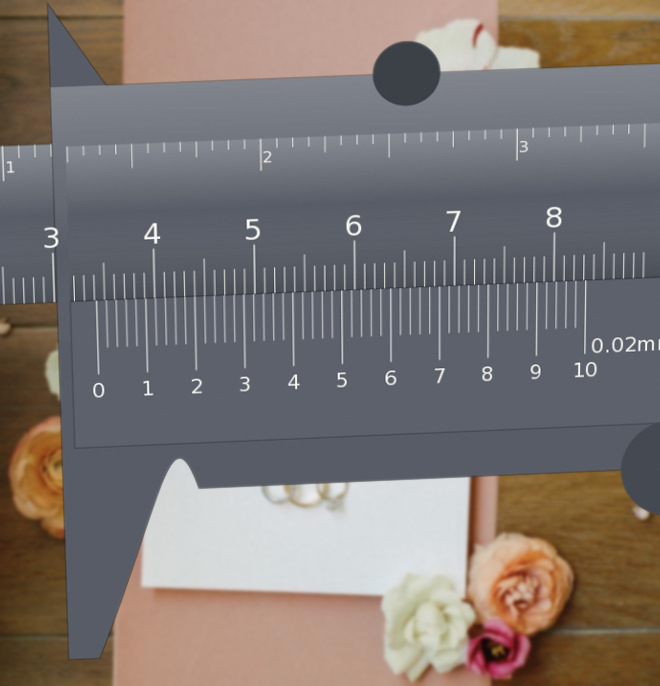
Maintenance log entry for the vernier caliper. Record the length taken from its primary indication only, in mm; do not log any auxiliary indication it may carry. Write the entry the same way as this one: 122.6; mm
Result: 34.2; mm
